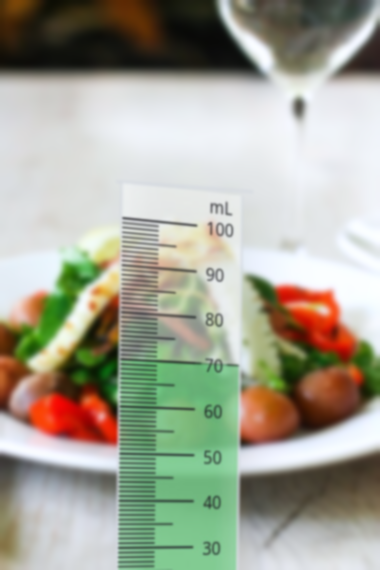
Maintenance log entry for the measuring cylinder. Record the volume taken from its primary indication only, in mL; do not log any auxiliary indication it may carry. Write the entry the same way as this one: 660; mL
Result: 70; mL
